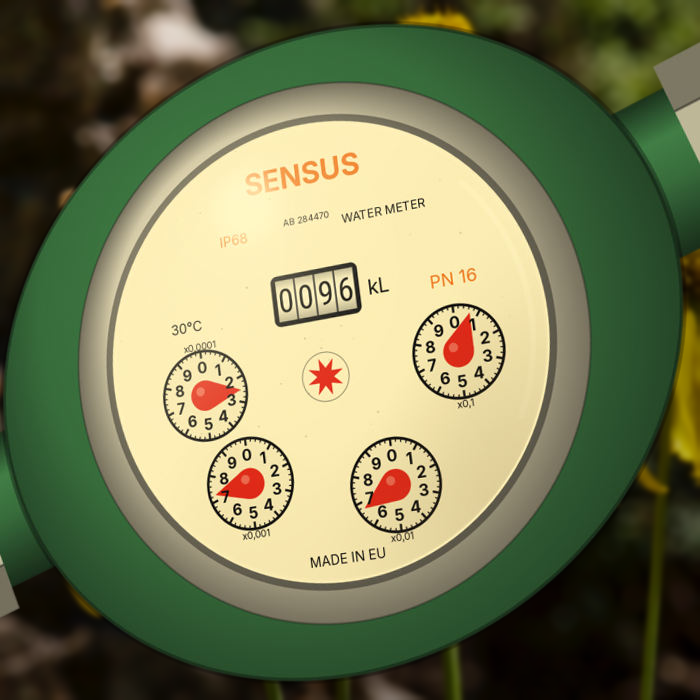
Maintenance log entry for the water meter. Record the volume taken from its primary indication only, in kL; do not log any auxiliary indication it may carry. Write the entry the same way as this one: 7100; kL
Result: 96.0672; kL
